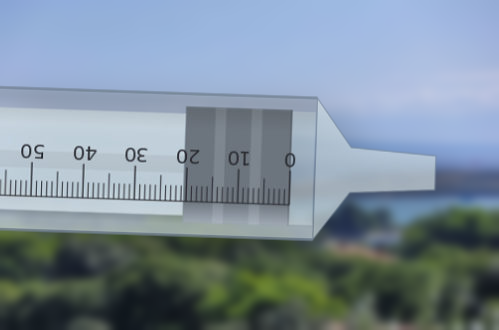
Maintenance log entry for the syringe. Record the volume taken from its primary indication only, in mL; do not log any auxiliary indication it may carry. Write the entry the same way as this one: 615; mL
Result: 0; mL
